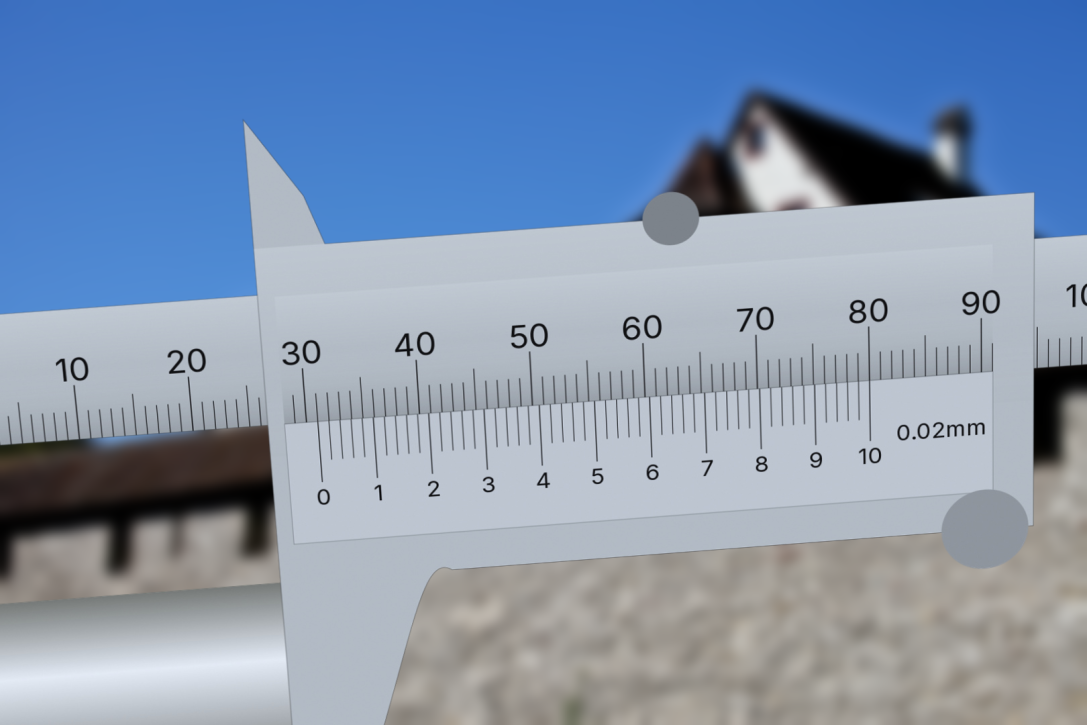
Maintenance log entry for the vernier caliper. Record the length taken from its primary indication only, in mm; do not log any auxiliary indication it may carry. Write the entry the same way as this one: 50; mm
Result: 31.0; mm
